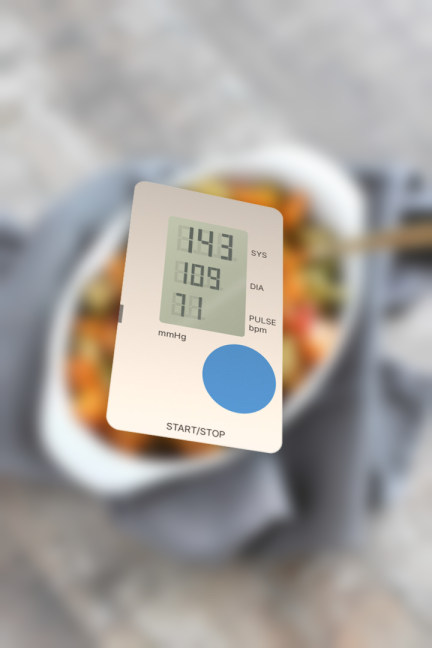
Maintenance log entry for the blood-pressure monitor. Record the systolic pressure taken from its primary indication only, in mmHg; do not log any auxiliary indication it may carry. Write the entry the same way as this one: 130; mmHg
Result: 143; mmHg
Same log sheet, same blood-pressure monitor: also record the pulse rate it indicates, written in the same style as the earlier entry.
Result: 71; bpm
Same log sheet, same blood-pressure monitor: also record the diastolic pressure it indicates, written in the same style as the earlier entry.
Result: 109; mmHg
